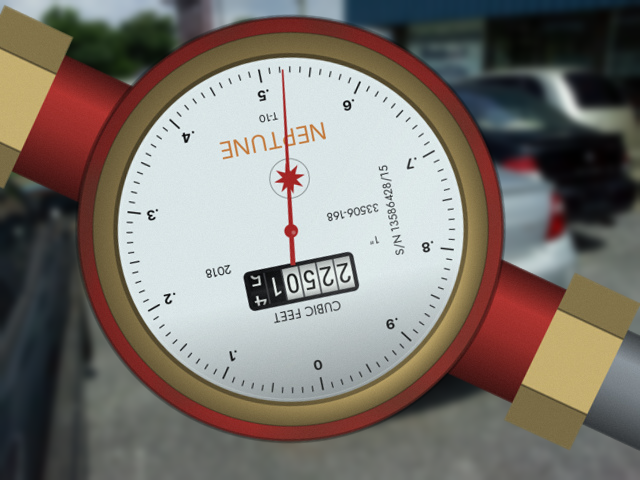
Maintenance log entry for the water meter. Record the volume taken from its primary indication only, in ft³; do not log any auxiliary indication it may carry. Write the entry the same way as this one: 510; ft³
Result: 225014.52; ft³
